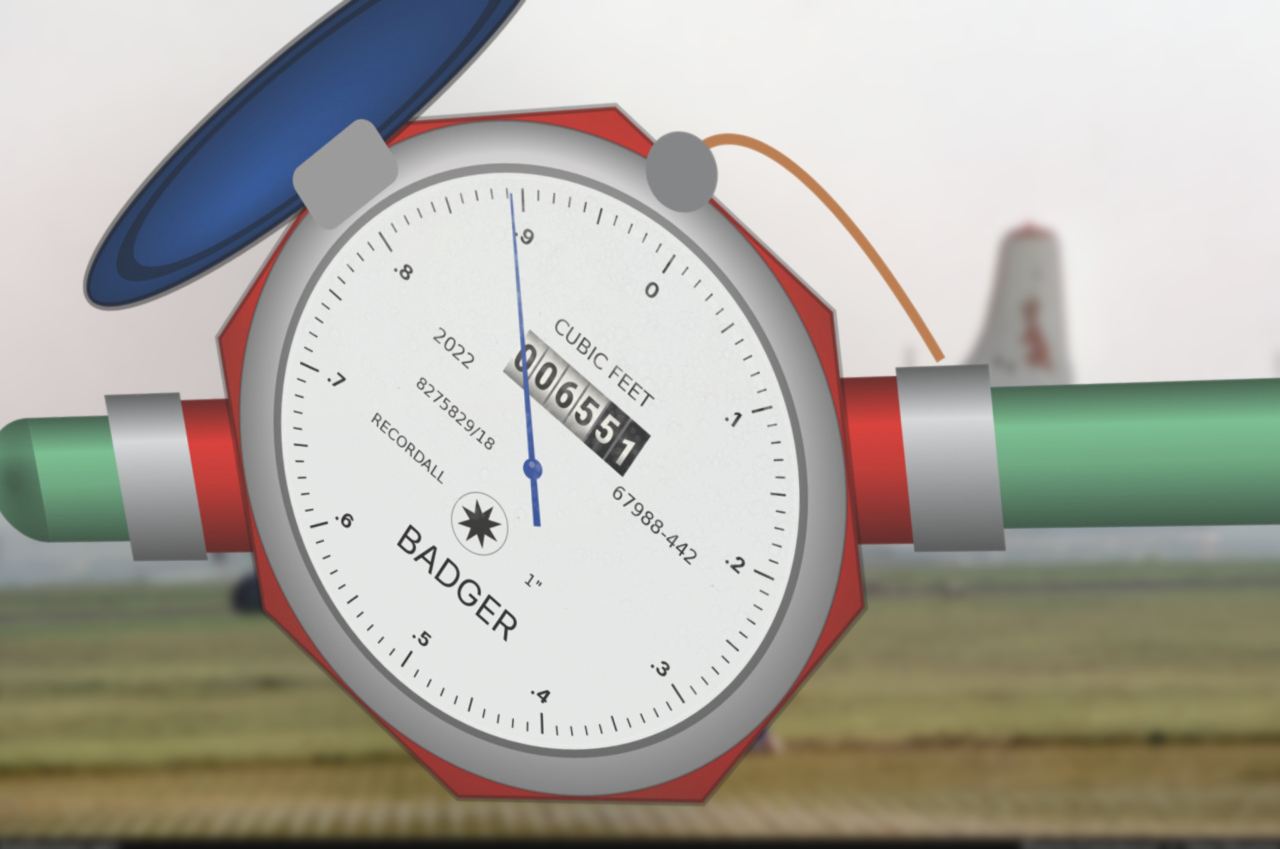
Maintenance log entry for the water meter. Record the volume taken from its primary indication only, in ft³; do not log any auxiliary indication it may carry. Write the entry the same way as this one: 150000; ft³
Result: 6550.89; ft³
